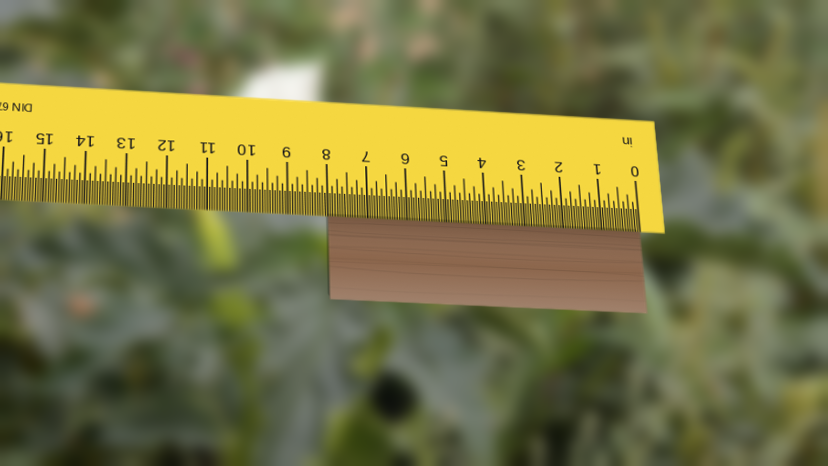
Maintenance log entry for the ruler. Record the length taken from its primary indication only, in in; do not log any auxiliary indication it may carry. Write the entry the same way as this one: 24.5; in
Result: 8; in
